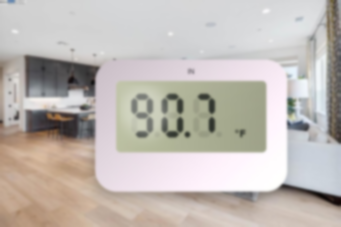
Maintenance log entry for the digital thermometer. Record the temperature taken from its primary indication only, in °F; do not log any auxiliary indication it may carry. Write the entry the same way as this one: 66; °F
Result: 90.7; °F
